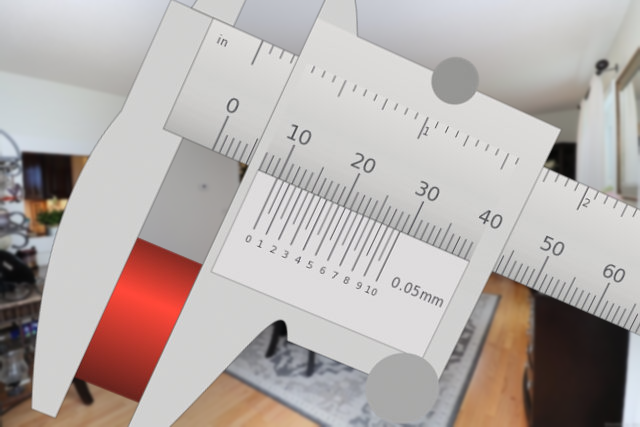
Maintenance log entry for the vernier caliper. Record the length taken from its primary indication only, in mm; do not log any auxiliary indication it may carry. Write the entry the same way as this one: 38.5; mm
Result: 9.8; mm
